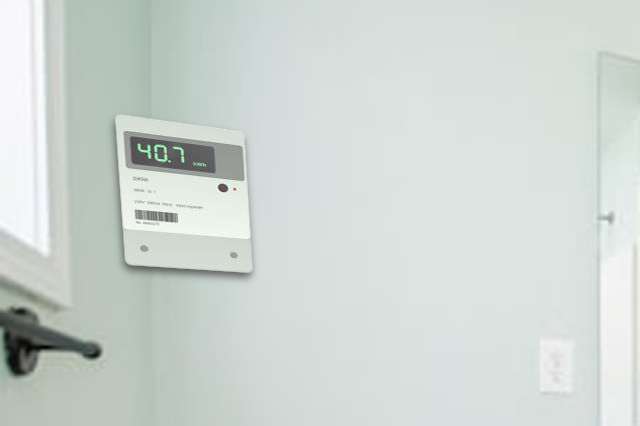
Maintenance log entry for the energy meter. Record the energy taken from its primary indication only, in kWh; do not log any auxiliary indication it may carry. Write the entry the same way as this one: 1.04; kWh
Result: 40.7; kWh
